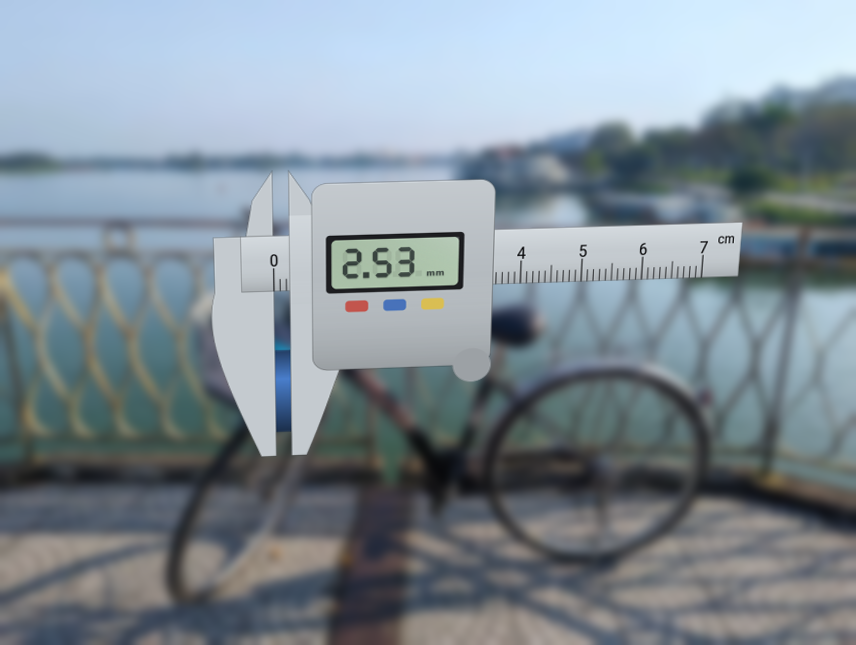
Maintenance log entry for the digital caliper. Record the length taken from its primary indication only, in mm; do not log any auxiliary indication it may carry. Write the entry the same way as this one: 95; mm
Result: 2.53; mm
